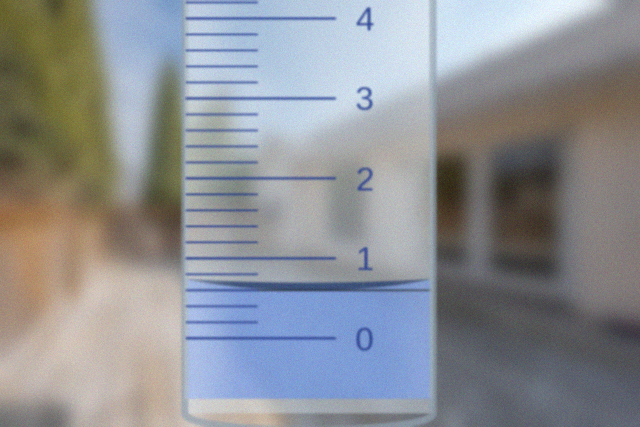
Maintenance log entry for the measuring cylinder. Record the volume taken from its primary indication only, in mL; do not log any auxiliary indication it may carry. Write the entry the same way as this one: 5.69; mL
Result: 0.6; mL
